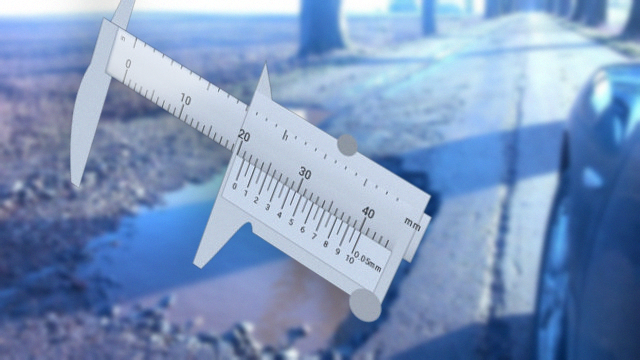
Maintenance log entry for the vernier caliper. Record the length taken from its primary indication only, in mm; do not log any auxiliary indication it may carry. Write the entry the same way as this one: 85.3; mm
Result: 21.2; mm
